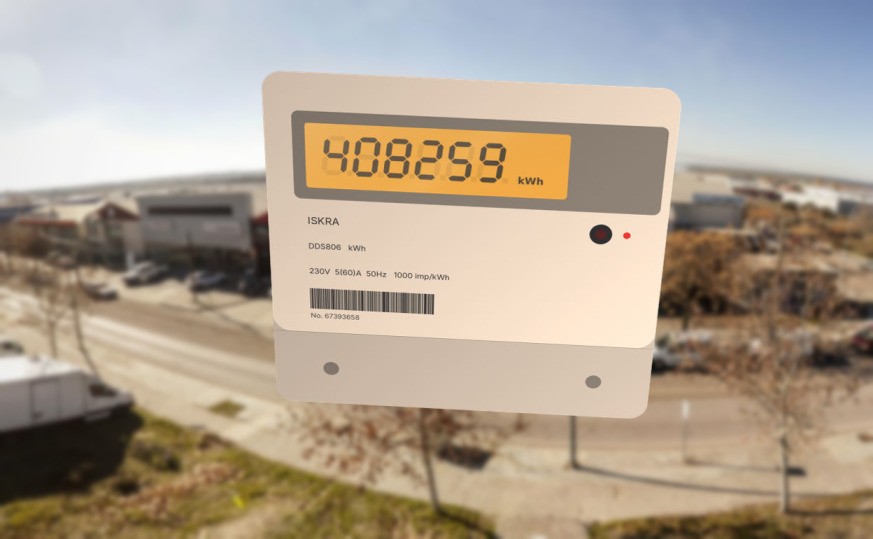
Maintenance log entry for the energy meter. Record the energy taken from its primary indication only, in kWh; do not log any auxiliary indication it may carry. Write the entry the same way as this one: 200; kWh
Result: 408259; kWh
